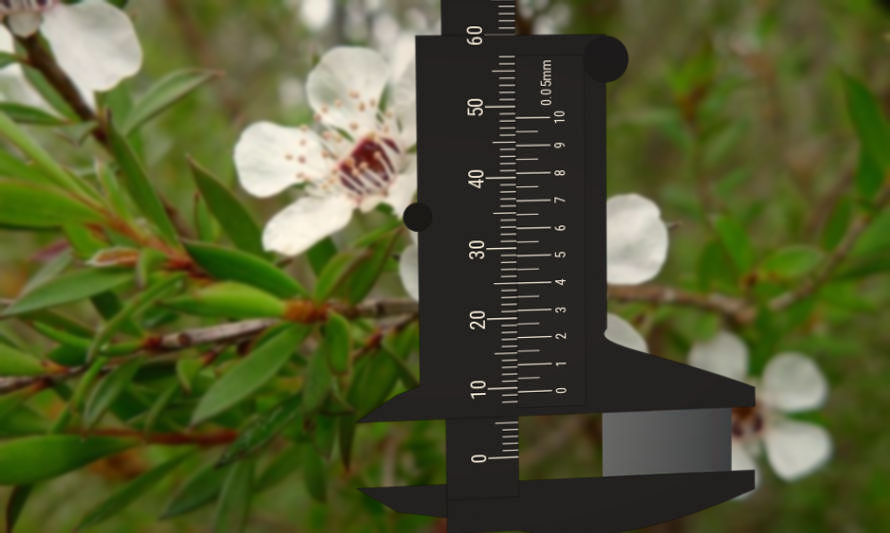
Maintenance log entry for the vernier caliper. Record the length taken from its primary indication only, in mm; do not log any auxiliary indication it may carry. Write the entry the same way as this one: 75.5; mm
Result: 9.4; mm
